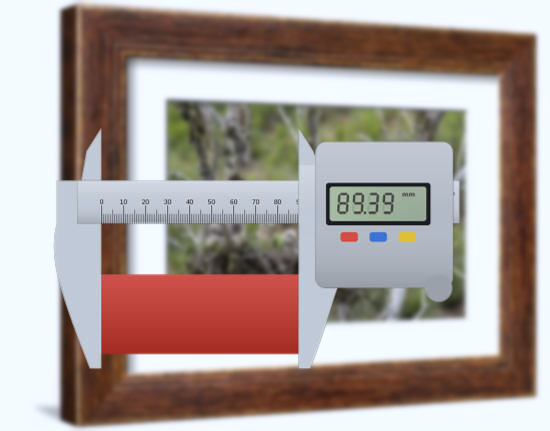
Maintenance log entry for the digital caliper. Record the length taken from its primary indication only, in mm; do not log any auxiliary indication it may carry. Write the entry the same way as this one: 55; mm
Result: 89.39; mm
